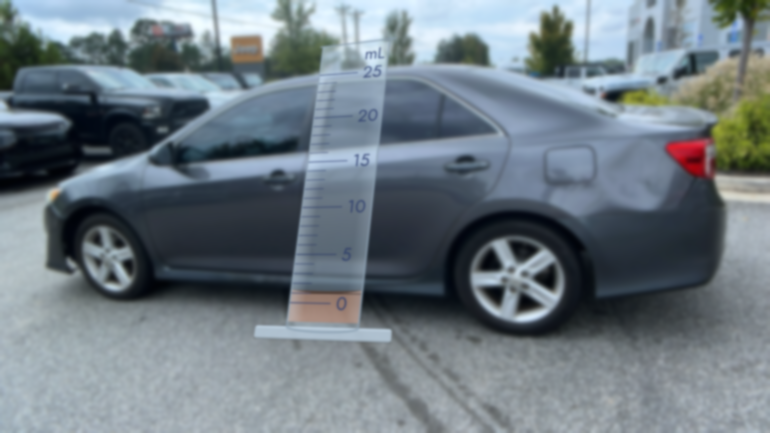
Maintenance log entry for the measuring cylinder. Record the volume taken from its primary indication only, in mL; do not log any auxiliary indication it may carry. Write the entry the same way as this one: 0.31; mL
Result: 1; mL
